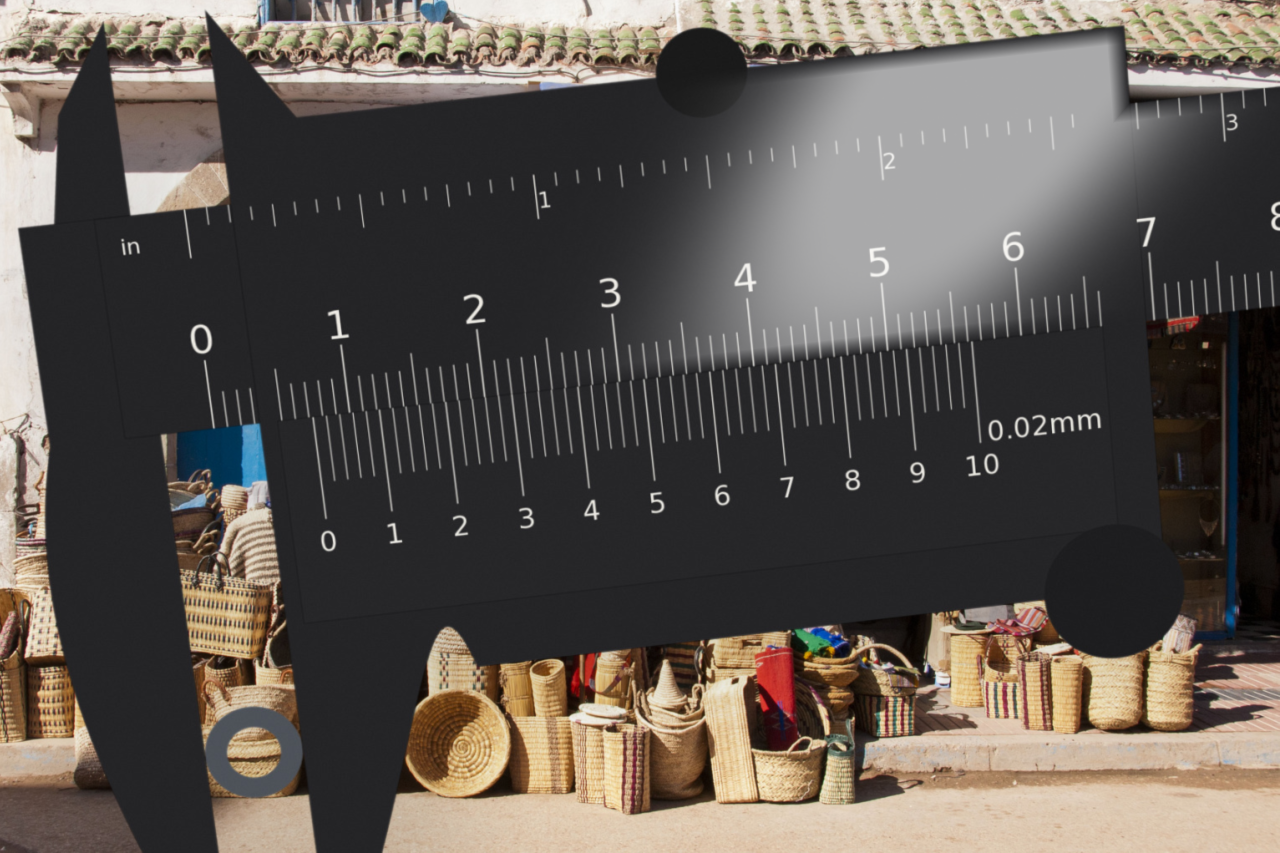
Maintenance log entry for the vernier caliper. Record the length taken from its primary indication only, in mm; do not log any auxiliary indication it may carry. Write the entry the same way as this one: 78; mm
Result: 7.3; mm
